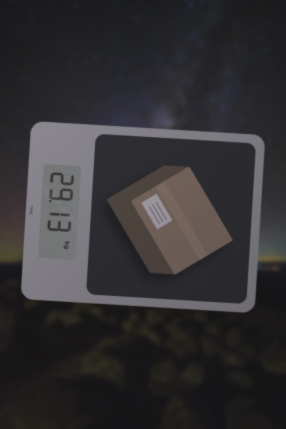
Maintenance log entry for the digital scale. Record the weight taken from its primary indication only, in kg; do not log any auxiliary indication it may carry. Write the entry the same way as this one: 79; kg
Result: 29.13; kg
